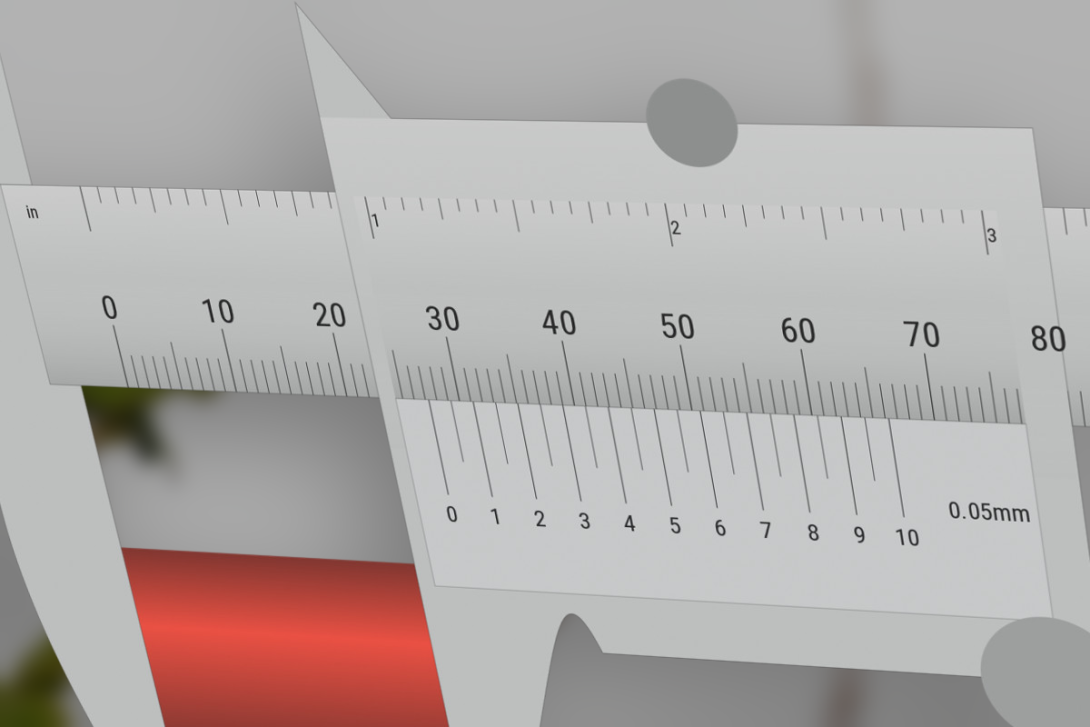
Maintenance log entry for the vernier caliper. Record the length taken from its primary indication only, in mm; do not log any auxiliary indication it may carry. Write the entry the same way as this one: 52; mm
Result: 27.3; mm
